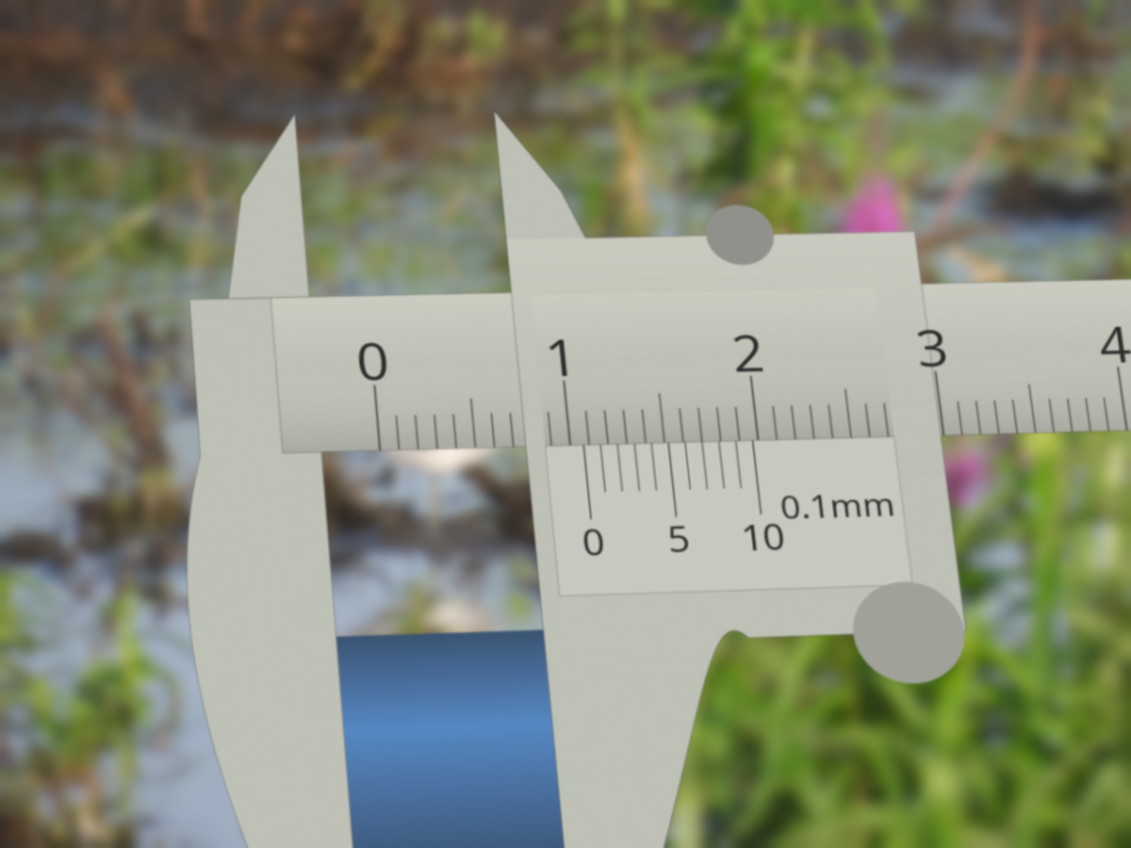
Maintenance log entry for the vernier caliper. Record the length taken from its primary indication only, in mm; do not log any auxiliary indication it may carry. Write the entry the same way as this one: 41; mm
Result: 10.7; mm
